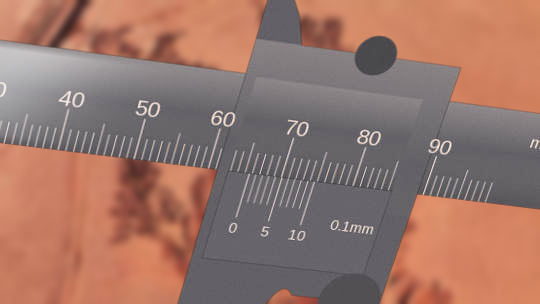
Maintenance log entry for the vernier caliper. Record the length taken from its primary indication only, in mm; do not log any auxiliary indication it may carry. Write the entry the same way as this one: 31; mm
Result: 65.6; mm
